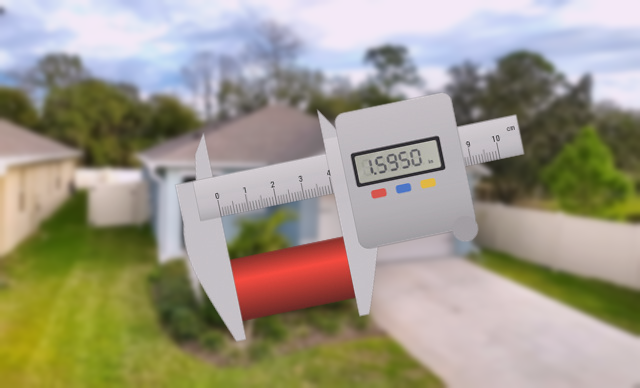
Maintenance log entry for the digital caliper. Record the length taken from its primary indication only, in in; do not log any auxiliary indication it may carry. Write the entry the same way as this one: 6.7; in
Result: 1.5950; in
